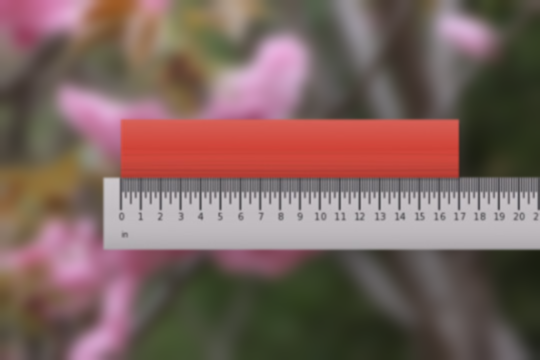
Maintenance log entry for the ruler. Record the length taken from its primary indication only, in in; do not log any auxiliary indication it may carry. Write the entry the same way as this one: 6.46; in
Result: 17; in
